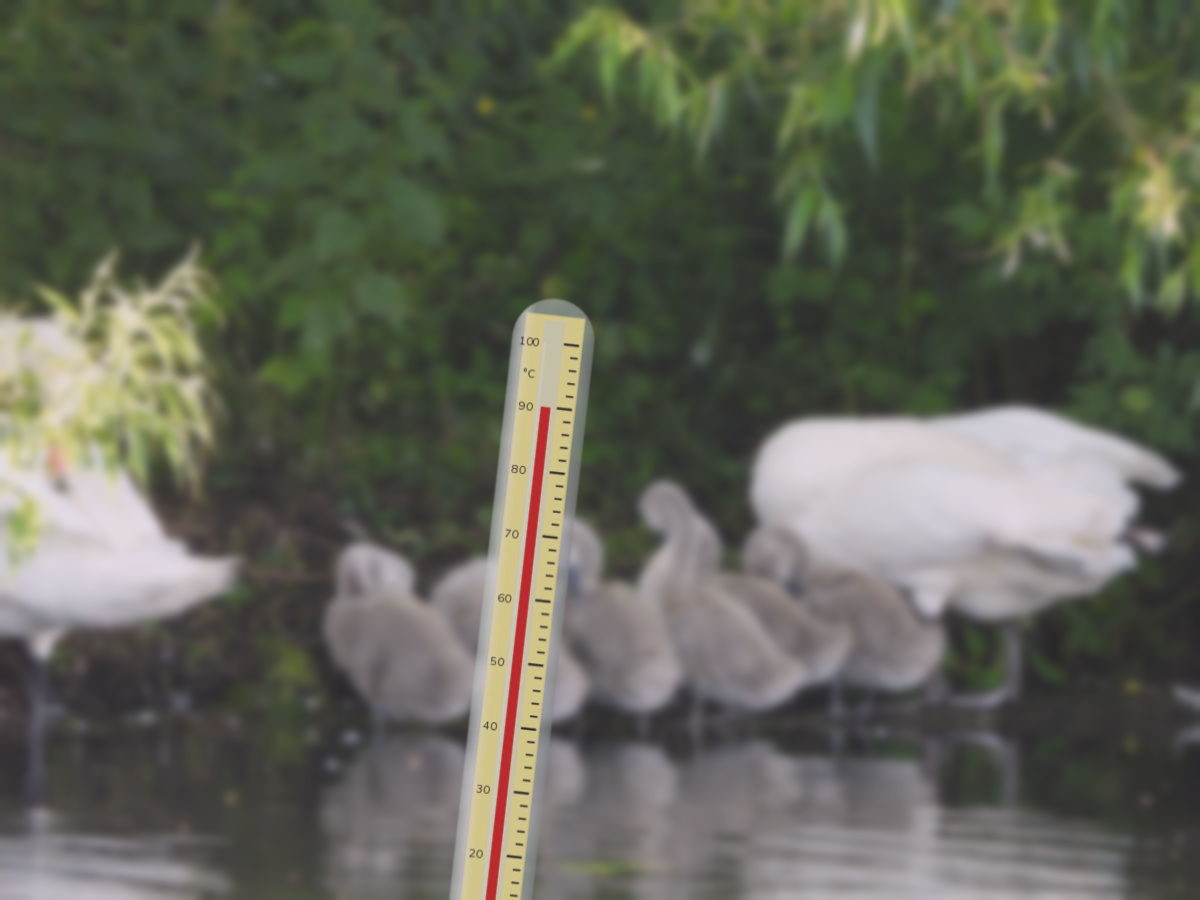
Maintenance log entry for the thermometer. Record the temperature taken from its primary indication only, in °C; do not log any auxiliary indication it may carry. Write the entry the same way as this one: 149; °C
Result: 90; °C
